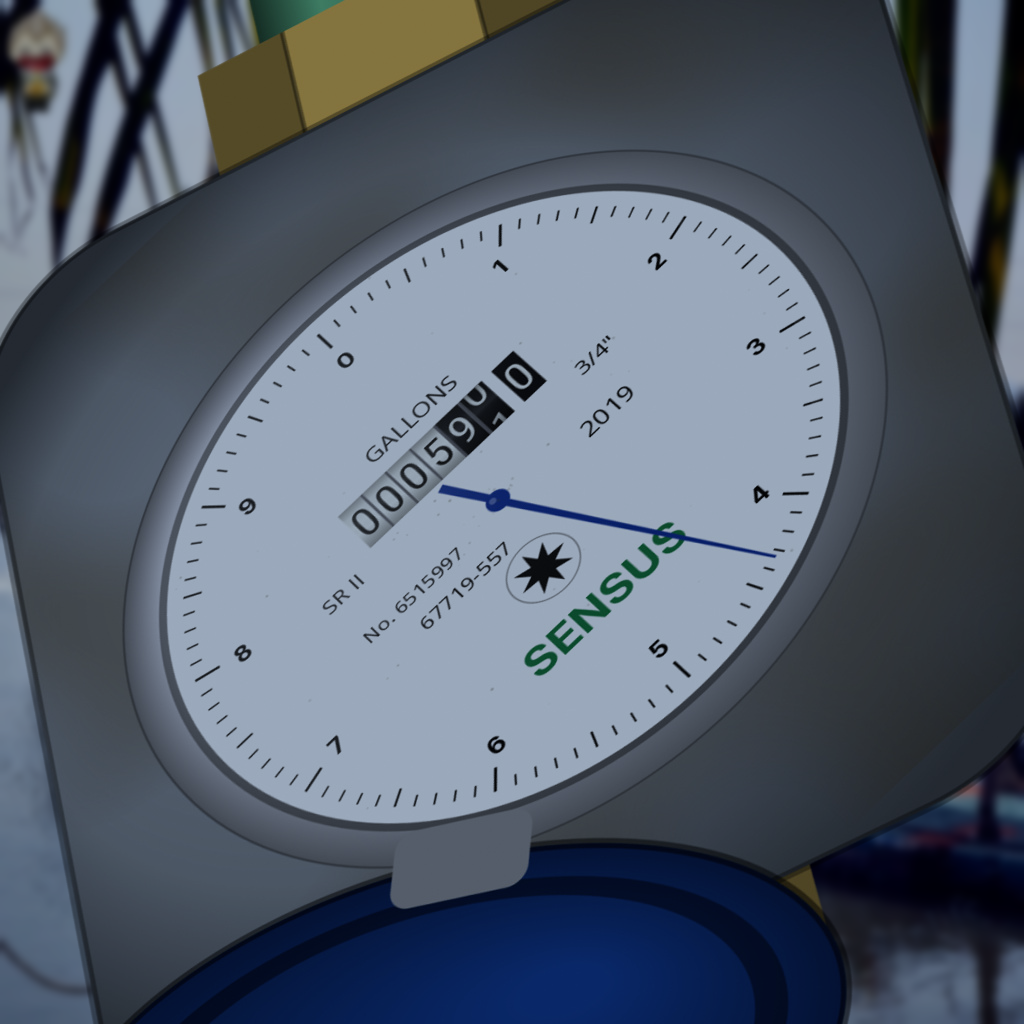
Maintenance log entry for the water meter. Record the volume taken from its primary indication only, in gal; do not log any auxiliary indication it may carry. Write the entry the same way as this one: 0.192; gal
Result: 5904.3; gal
